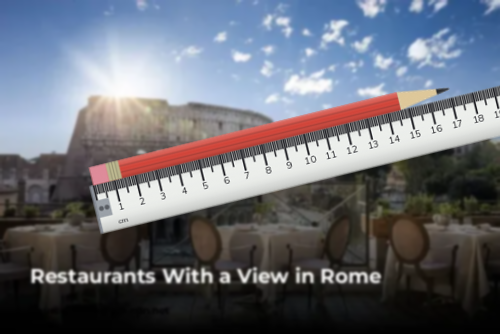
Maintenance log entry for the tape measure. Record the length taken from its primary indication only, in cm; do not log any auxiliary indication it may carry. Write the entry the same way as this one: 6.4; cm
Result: 17; cm
